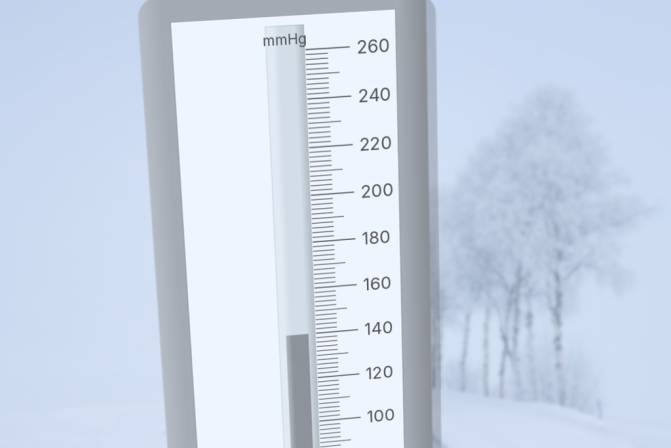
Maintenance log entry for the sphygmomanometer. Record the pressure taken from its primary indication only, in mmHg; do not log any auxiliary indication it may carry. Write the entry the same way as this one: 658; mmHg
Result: 140; mmHg
